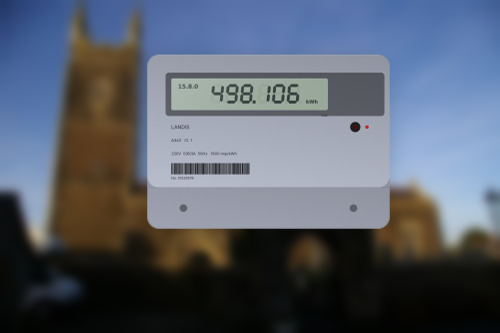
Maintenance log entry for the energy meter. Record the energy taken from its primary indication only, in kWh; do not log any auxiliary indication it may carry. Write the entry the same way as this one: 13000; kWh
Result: 498.106; kWh
